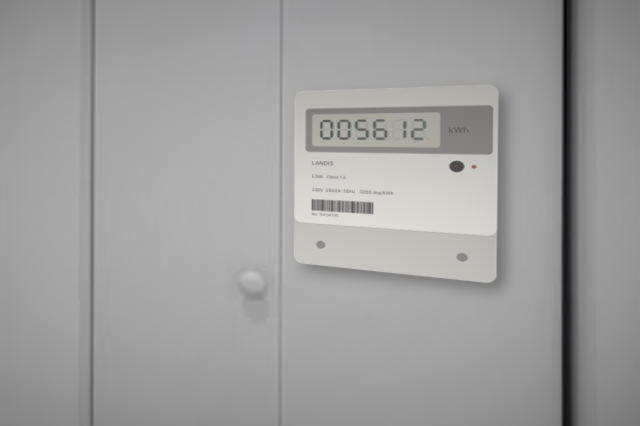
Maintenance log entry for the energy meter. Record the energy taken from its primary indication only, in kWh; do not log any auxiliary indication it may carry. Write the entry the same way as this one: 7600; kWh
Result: 5612; kWh
